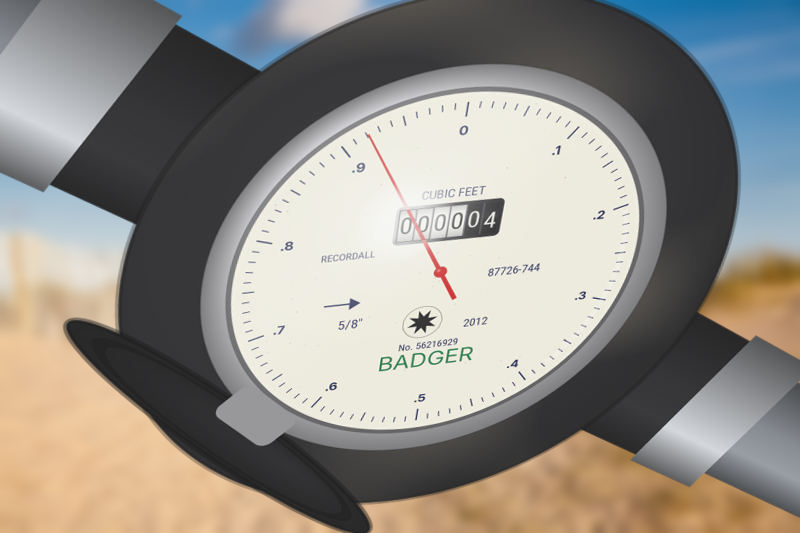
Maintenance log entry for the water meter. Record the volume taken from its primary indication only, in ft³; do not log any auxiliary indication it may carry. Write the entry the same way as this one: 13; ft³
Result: 3.92; ft³
